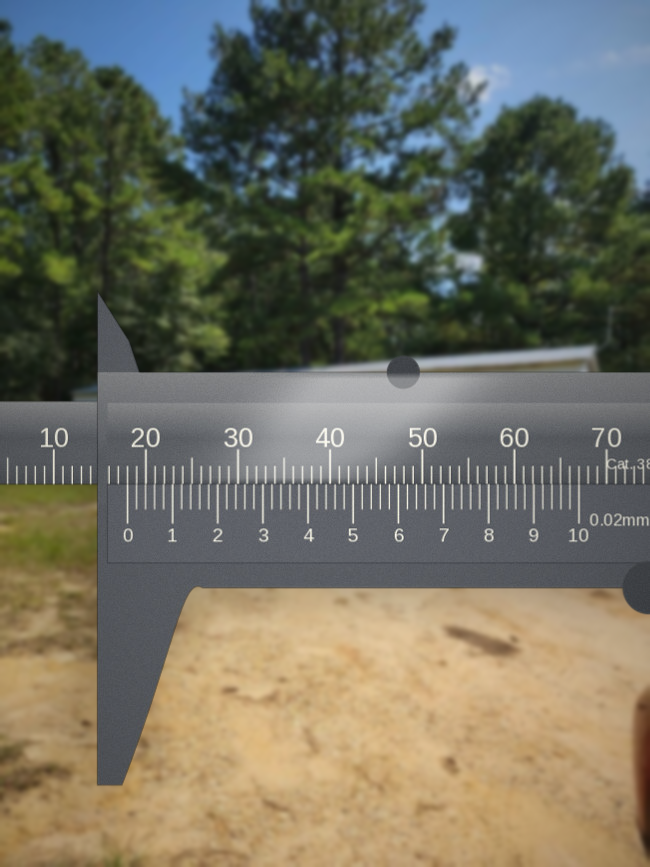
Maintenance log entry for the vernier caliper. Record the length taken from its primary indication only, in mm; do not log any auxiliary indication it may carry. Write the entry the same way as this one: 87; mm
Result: 18.0; mm
